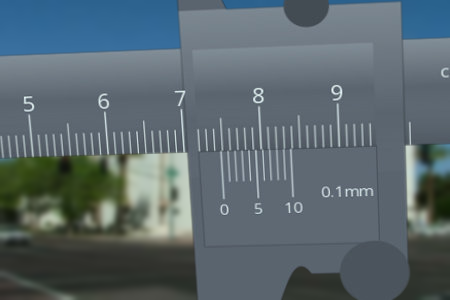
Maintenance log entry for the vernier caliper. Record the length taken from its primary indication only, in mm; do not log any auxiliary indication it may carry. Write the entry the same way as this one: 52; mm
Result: 74.8; mm
